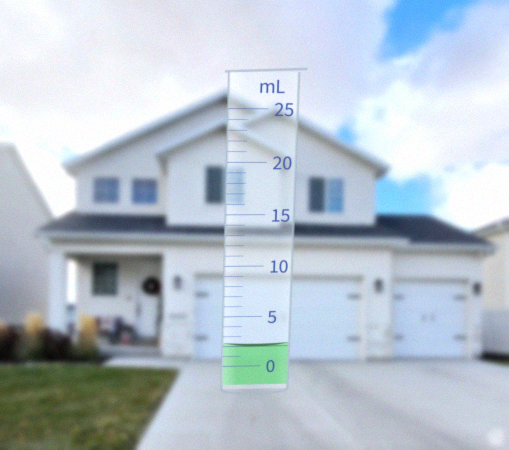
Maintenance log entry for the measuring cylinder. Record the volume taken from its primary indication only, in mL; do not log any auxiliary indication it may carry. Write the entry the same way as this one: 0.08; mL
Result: 2; mL
